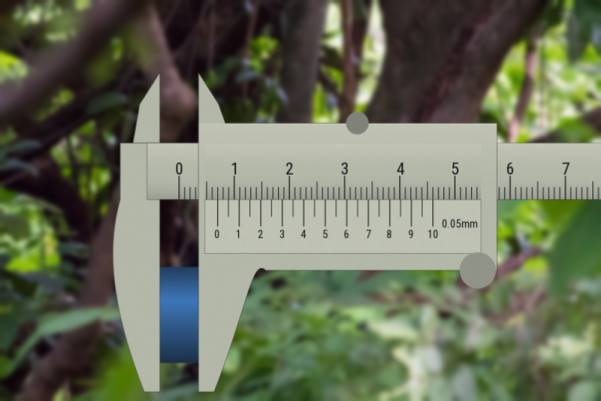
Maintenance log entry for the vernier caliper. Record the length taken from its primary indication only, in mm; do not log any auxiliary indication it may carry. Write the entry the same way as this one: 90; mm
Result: 7.0; mm
